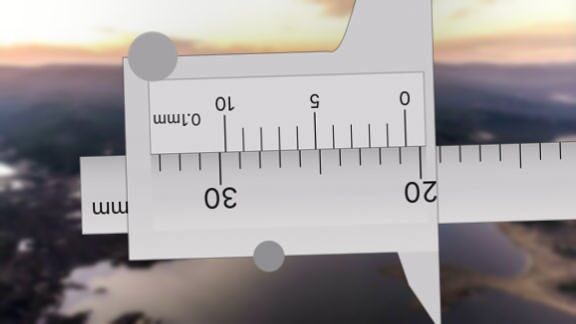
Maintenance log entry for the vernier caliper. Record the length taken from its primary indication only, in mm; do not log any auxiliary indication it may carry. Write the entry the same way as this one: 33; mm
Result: 20.7; mm
